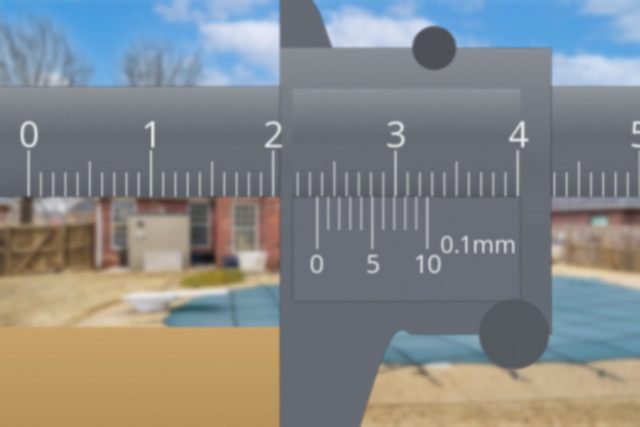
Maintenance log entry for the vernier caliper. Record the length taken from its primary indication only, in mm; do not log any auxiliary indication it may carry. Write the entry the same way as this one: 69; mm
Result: 23.6; mm
